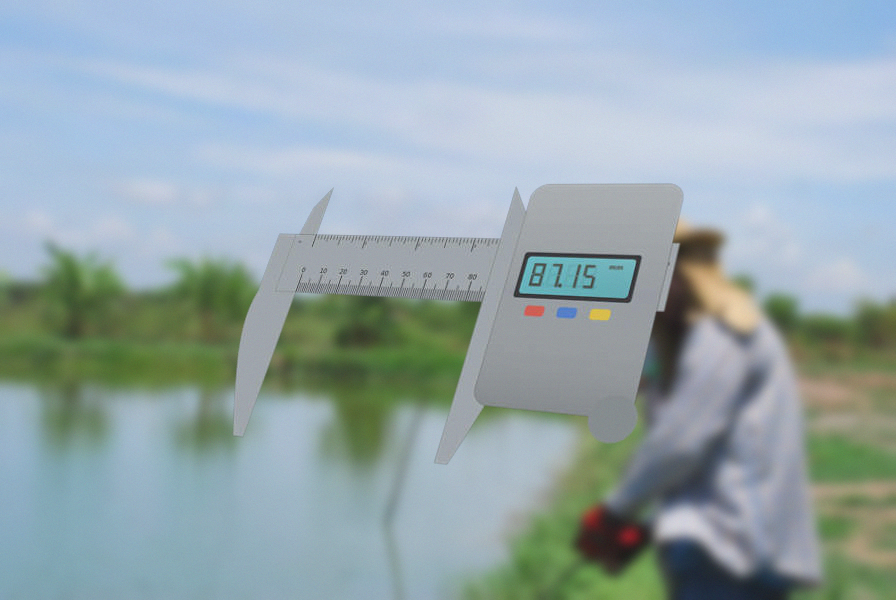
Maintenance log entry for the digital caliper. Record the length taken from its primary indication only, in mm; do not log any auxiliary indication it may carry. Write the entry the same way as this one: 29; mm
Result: 87.15; mm
